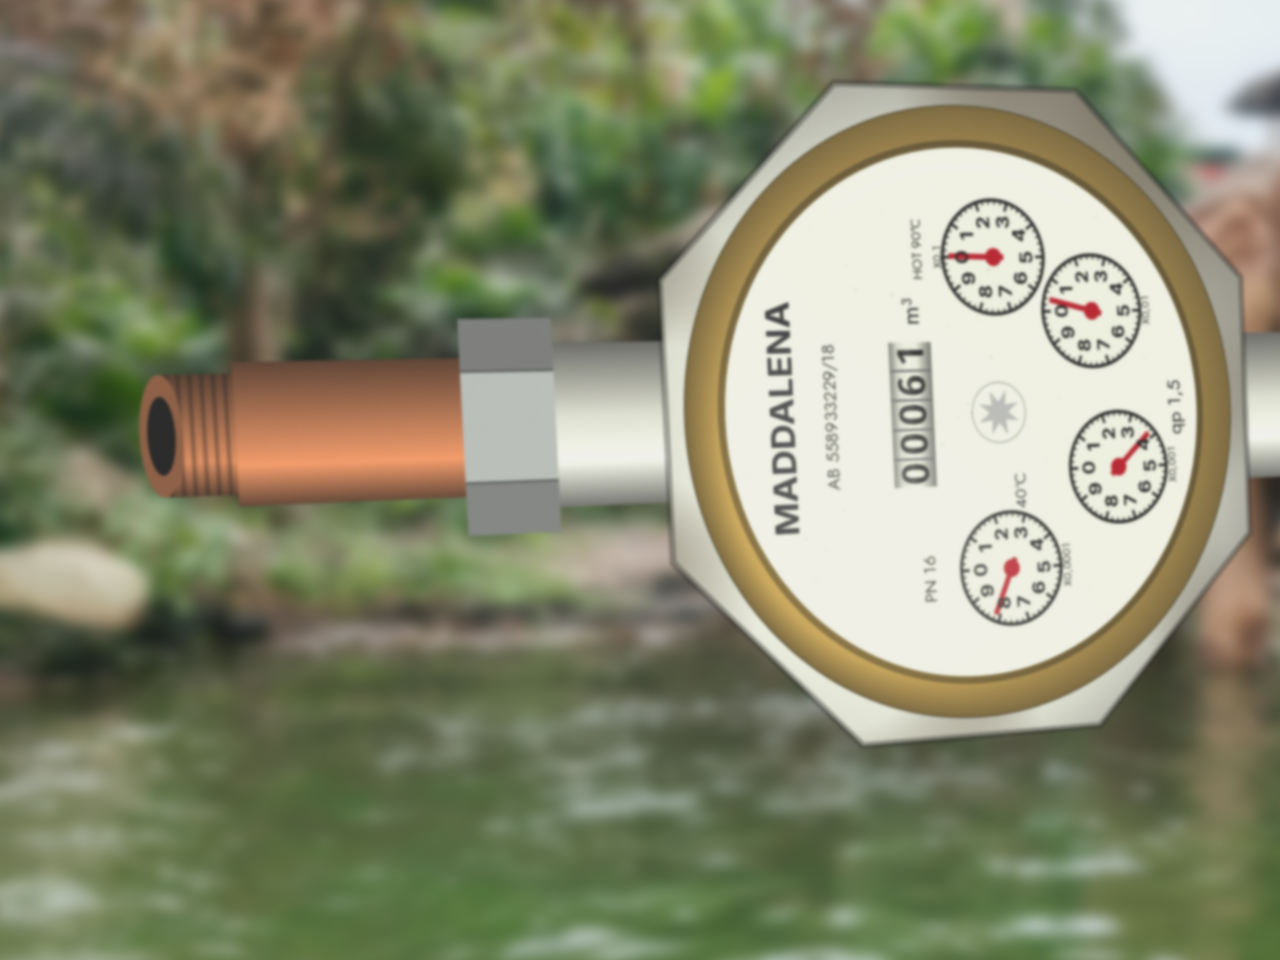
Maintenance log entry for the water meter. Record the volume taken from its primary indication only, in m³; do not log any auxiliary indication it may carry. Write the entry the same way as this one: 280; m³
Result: 61.0038; m³
